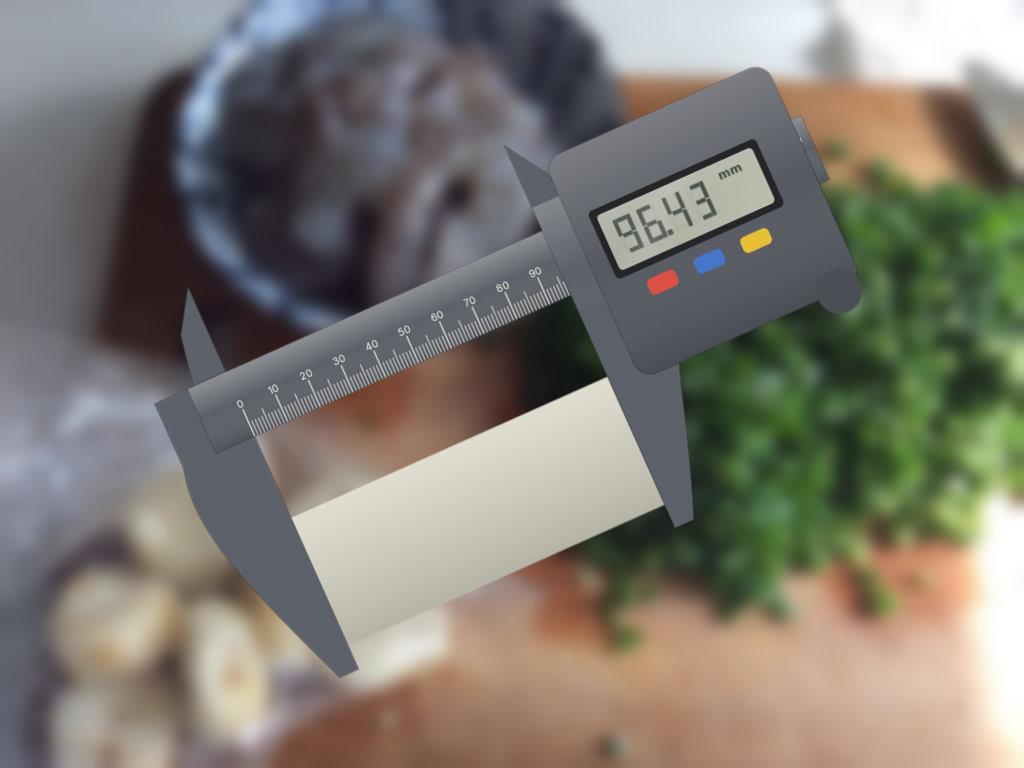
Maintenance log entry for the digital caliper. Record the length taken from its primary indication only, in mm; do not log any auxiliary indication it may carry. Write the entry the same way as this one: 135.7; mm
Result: 96.43; mm
